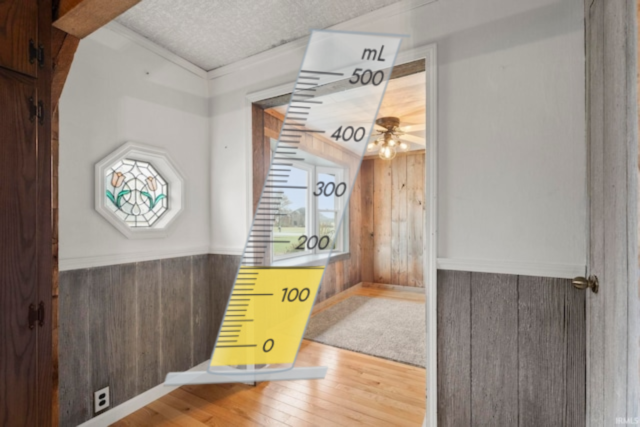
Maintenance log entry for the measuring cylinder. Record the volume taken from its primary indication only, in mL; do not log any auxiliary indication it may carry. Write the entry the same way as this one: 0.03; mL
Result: 150; mL
